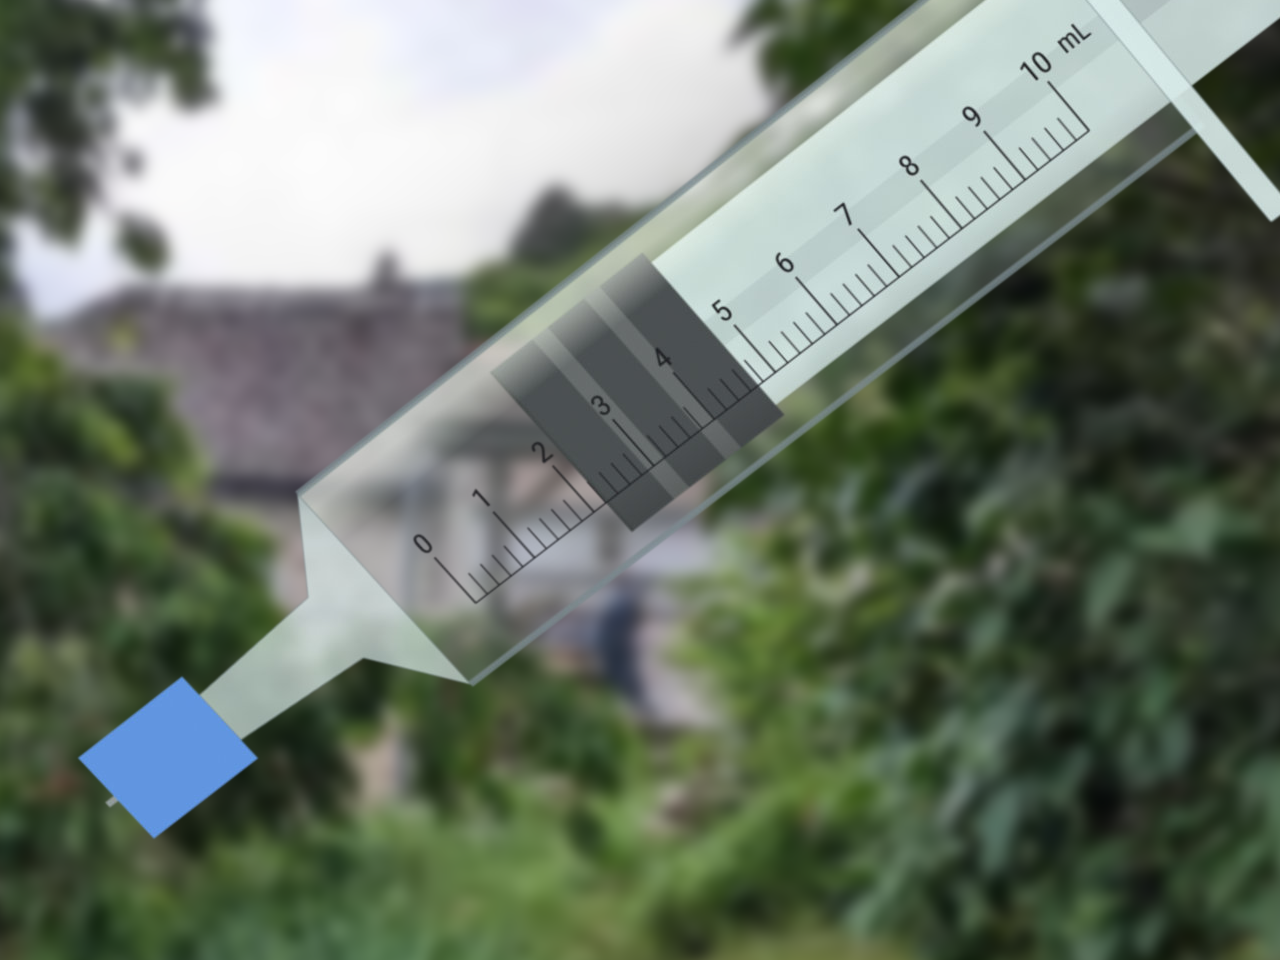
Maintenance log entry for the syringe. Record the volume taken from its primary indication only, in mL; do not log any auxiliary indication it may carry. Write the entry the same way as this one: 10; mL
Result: 2.2; mL
